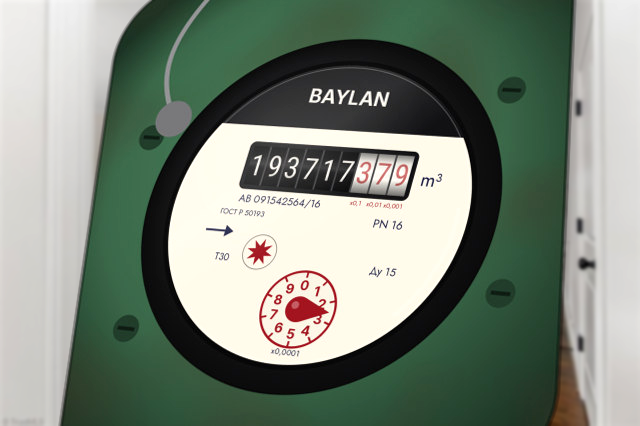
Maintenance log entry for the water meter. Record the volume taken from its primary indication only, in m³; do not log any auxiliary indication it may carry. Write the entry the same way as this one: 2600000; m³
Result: 193717.3792; m³
